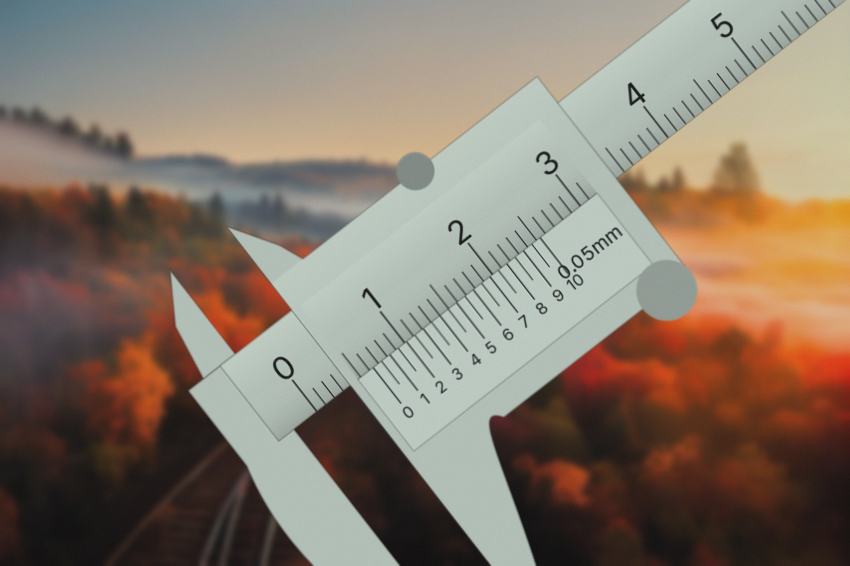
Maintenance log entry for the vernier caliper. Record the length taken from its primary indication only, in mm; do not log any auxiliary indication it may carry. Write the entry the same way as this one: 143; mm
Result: 6.4; mm
